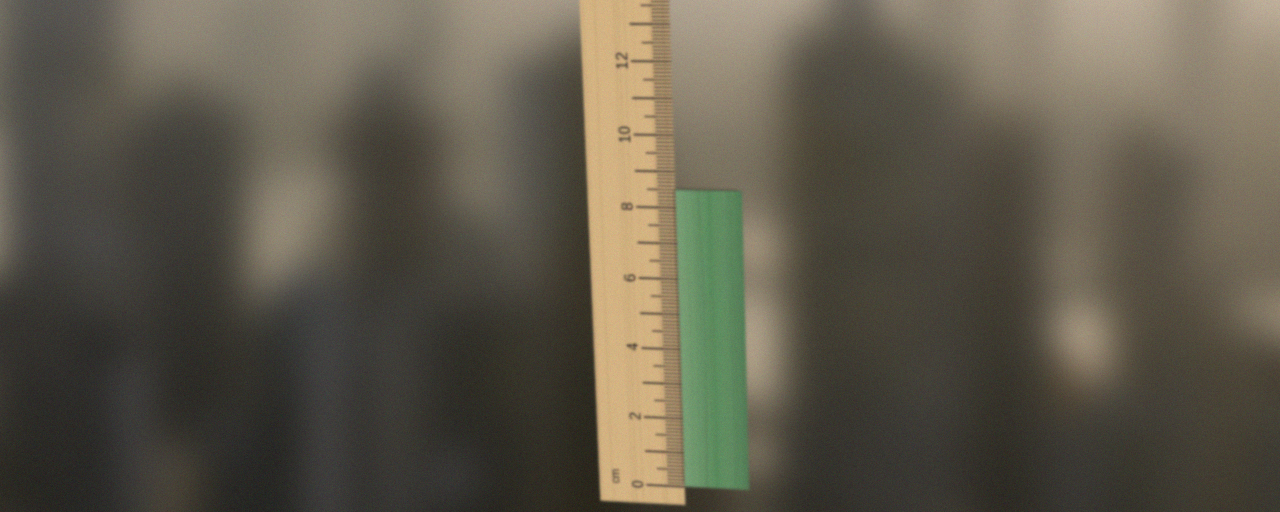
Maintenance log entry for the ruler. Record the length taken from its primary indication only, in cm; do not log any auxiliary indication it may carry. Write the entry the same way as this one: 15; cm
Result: 8.5; cm
